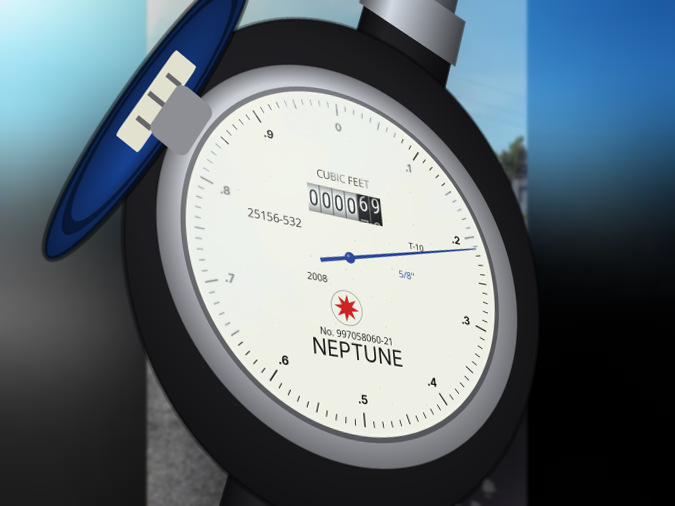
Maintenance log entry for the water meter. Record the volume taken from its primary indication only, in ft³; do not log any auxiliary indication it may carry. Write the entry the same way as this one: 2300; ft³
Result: 69.21; ft³
